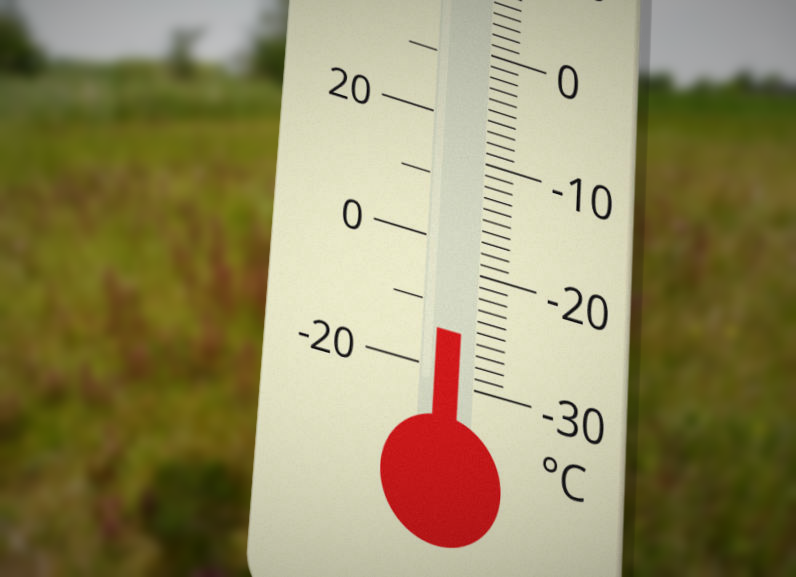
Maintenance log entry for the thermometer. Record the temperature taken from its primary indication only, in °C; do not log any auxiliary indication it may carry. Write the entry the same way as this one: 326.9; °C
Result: -25.5; °C
